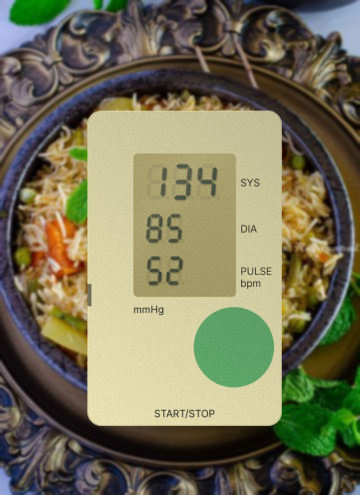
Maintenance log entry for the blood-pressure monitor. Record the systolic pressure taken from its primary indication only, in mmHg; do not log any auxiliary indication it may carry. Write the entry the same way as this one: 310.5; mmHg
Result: 134; mmHg
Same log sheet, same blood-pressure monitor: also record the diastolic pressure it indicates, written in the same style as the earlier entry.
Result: 85; mmHg
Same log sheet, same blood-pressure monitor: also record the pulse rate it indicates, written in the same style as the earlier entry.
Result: 52; bpm
